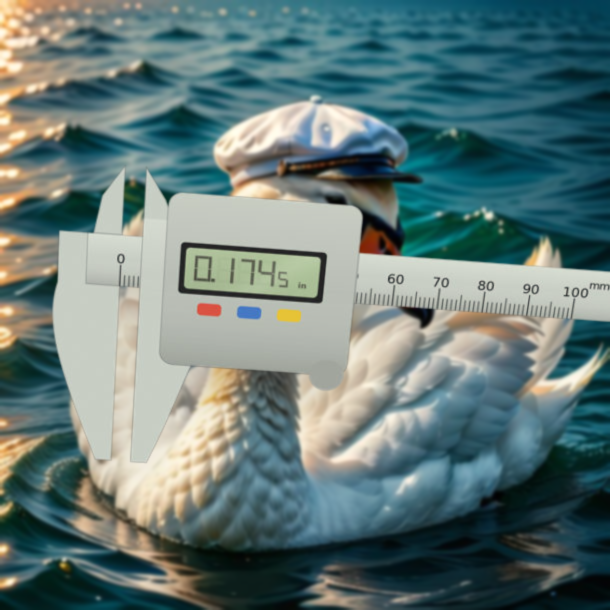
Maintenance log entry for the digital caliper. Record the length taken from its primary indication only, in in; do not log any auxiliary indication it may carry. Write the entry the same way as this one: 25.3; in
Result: 0.1745; in
